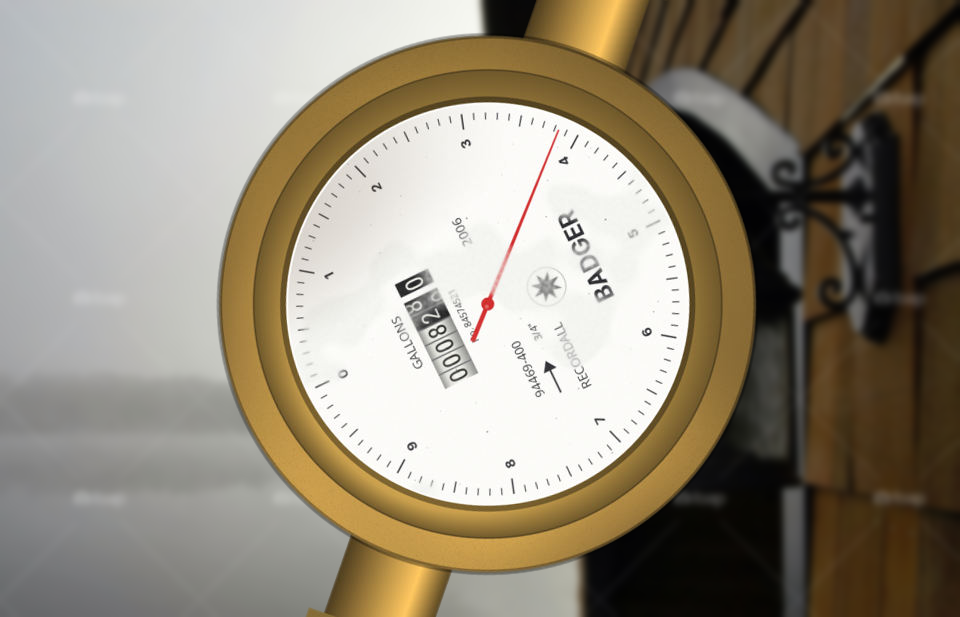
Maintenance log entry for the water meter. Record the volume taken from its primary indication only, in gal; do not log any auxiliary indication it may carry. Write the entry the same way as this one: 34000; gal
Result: 8283.8; gal
